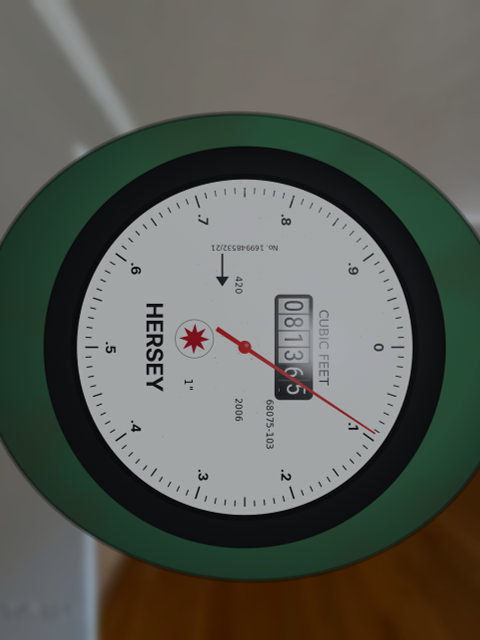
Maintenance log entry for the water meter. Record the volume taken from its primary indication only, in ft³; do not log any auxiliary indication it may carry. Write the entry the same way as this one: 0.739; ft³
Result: 81365.09; ft³
